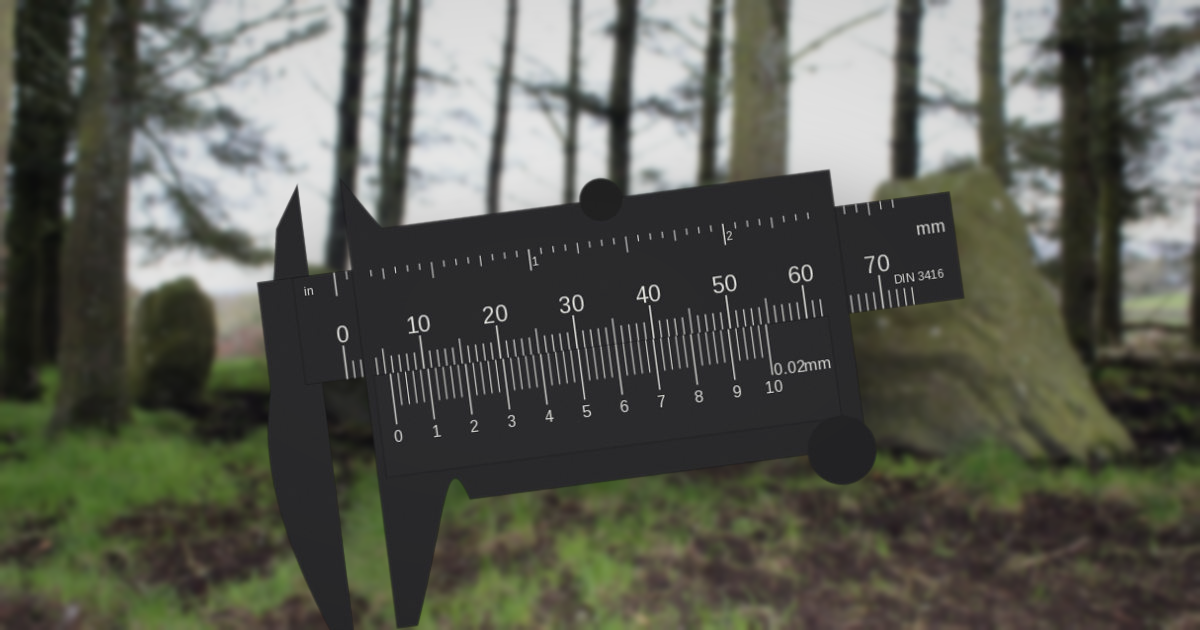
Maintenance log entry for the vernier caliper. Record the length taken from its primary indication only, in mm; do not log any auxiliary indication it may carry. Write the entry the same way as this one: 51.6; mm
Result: 5.6; mm
